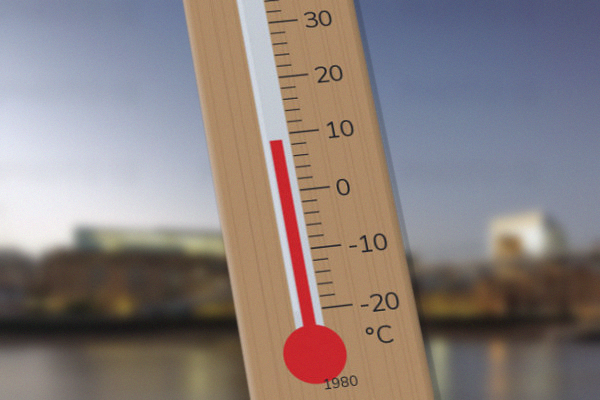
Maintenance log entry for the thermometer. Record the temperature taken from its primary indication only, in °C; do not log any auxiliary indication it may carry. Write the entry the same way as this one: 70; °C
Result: 9; °C
